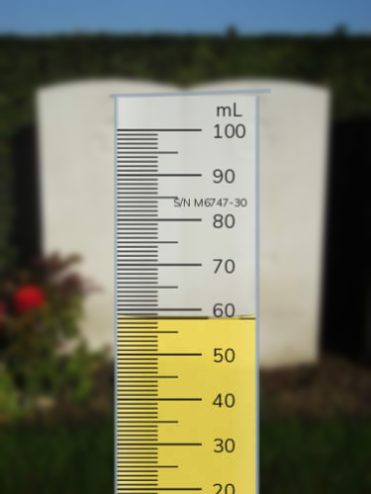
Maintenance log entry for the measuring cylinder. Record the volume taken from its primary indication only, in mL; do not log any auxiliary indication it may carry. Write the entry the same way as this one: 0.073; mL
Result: 58; mL
